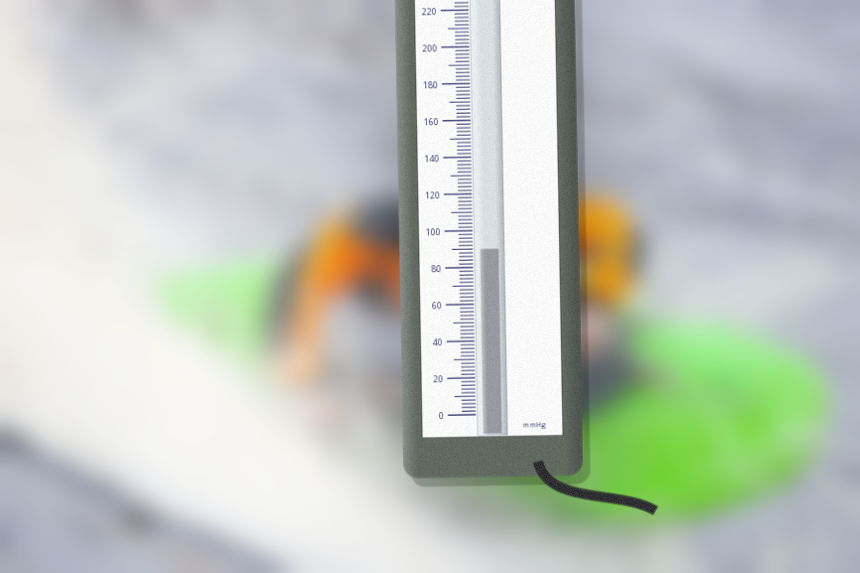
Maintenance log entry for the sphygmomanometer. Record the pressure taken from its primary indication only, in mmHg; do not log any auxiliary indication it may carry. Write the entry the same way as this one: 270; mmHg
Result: 90; mmHg
